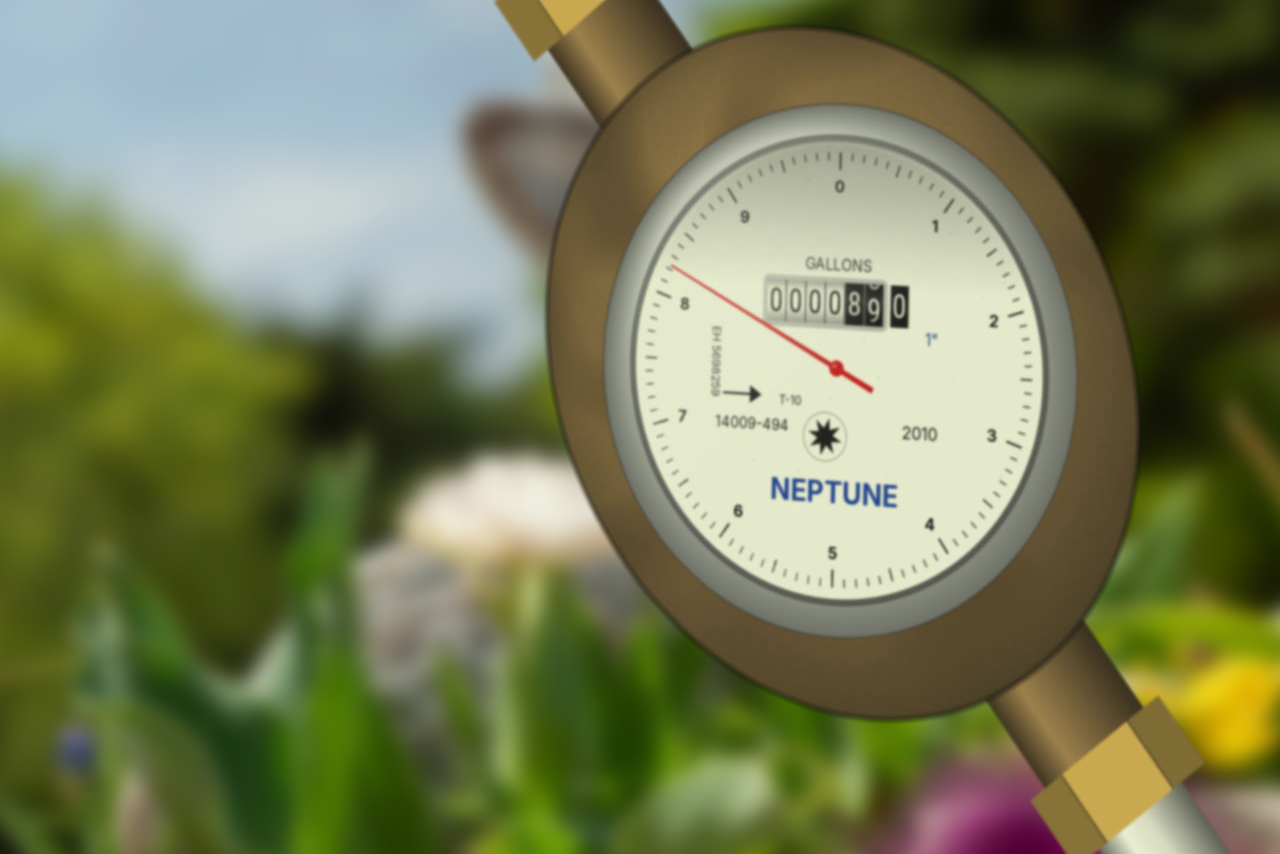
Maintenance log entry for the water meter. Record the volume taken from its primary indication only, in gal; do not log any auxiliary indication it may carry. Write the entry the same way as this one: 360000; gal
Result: 888.2; gal
